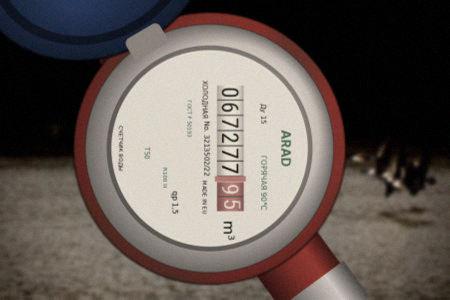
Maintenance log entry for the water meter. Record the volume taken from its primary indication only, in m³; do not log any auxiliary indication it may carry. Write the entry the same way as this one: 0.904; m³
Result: 67277.95; m³
